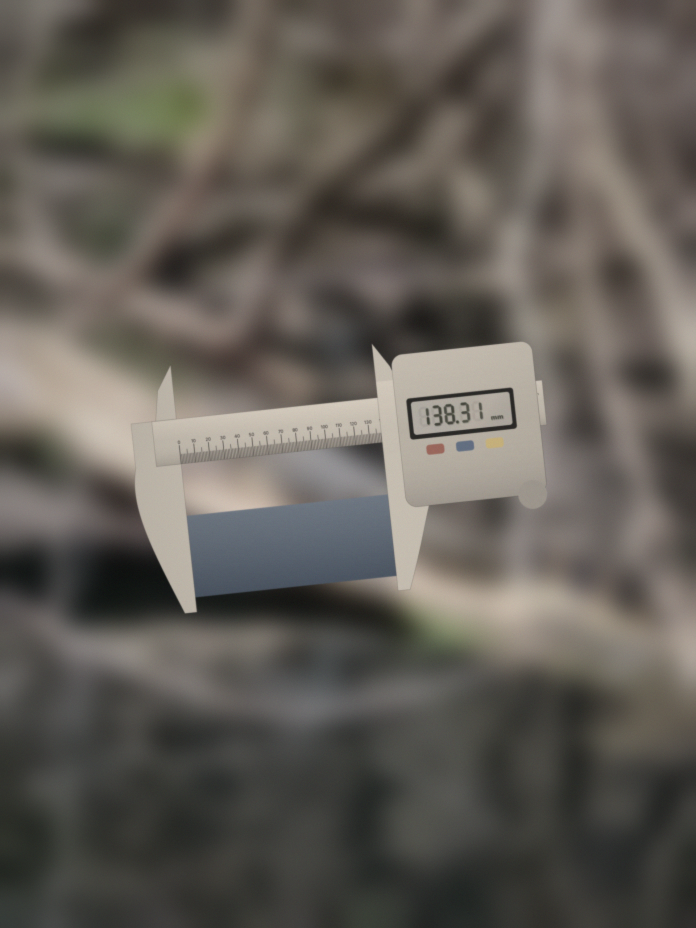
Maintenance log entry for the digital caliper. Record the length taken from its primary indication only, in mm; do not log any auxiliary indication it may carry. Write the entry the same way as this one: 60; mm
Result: 138.31; mm
